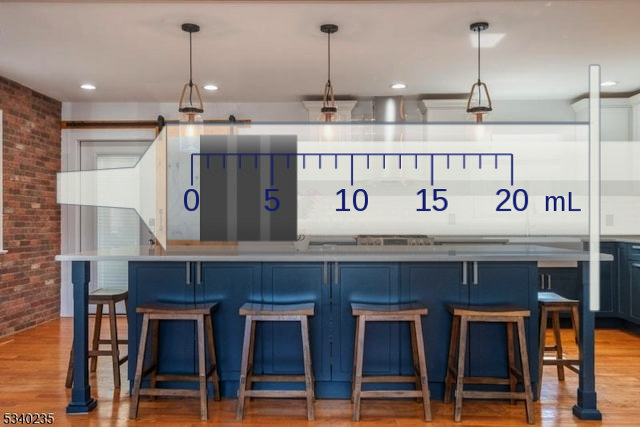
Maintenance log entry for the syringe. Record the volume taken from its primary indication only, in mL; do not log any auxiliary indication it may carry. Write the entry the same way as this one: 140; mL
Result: 0.5; mL
